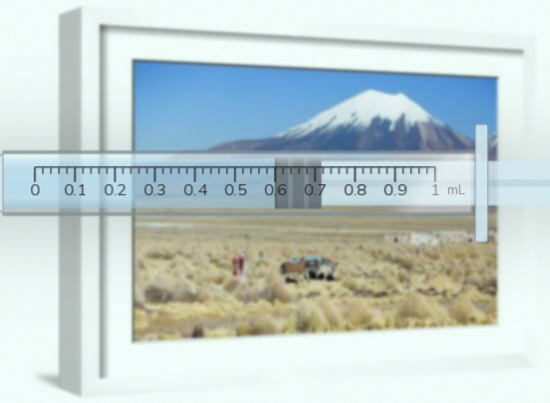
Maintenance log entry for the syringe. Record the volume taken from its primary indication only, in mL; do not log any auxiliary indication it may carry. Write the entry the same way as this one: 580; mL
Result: 0.6; mL
